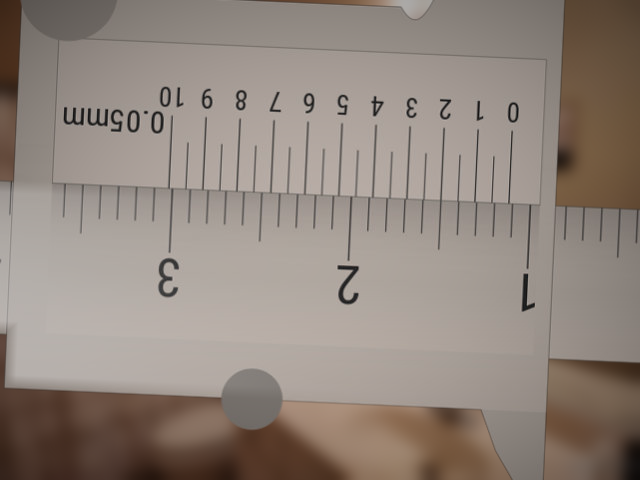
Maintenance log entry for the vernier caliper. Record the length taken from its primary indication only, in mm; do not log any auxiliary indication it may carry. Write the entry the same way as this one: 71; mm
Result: 11.2; mm
